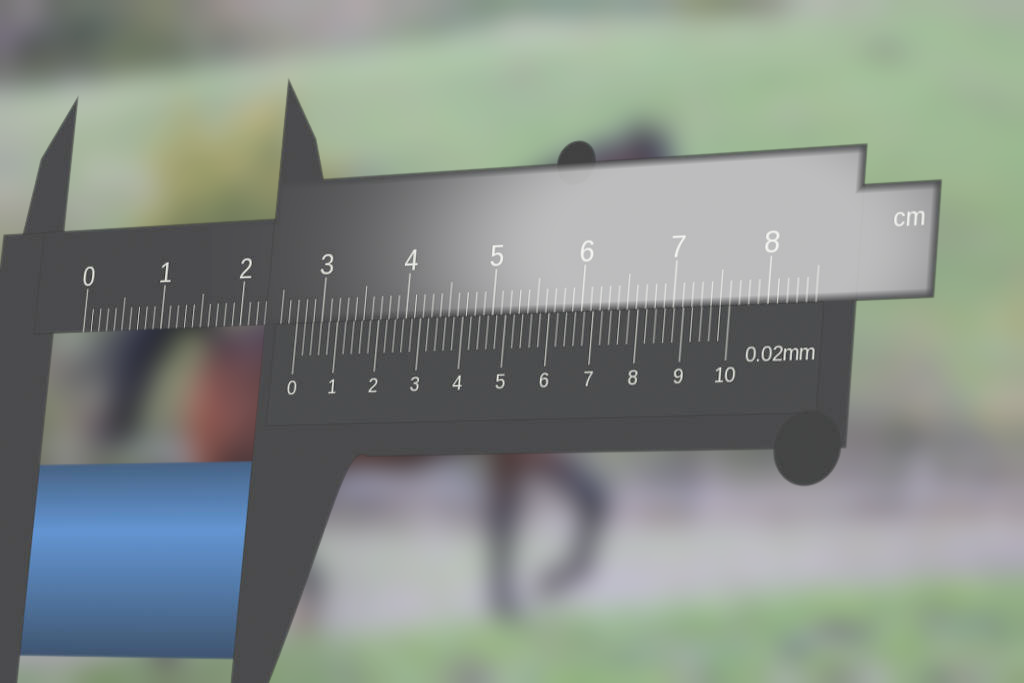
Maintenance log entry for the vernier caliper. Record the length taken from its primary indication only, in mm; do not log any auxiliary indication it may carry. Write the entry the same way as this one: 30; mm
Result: 27.0; mm
